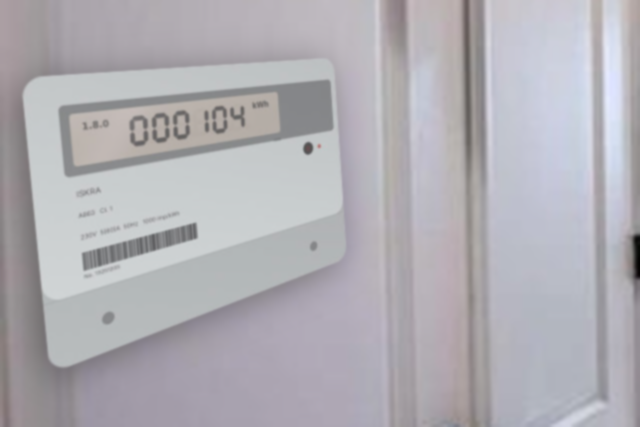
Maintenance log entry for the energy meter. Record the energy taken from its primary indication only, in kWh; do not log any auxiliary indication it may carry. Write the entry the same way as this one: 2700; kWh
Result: 104; kWh
